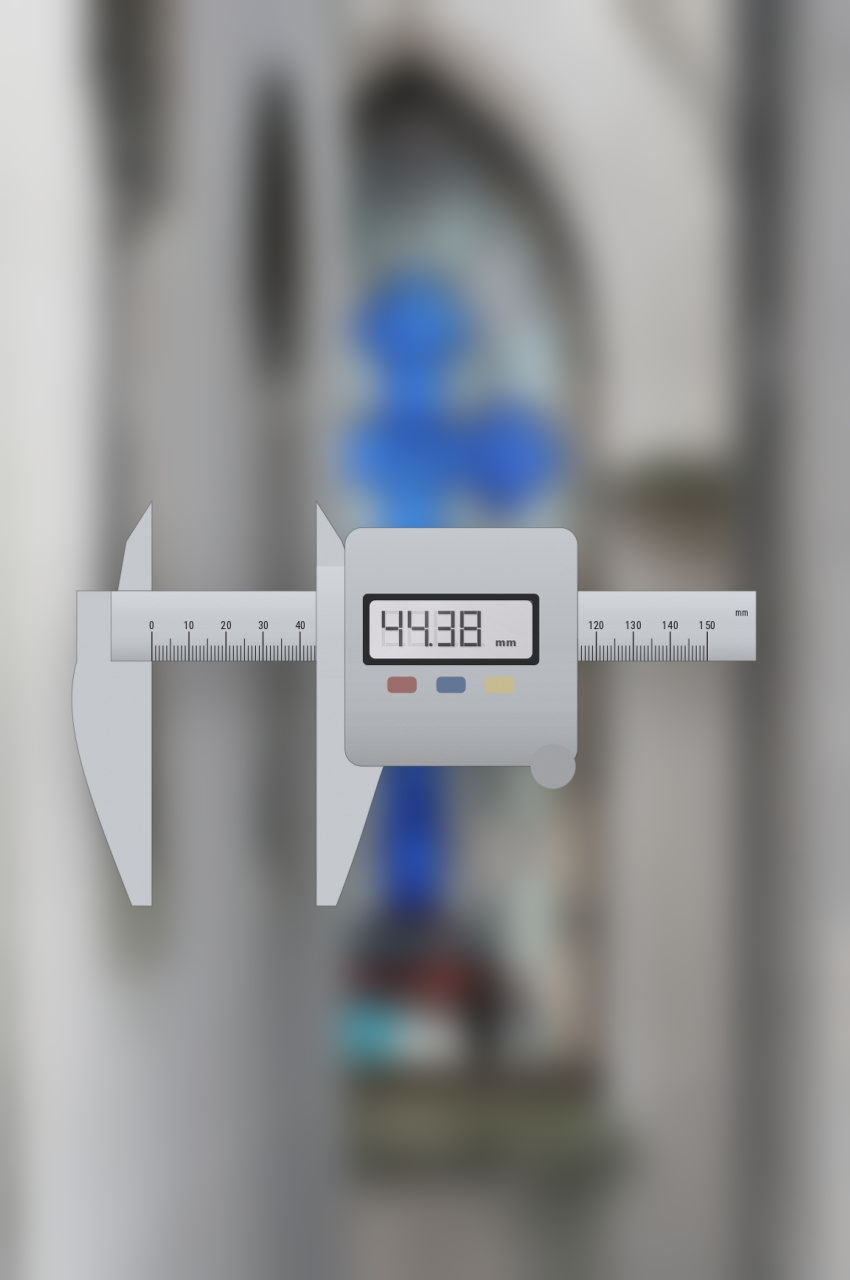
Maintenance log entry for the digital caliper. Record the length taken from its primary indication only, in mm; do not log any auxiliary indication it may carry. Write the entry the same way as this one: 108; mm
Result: 44.38; mm
